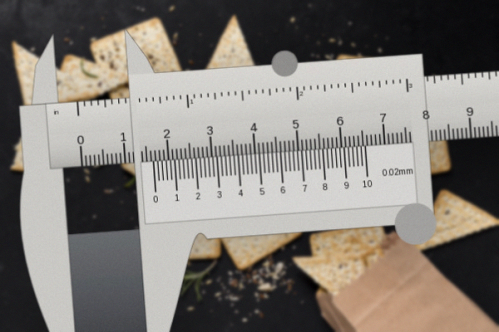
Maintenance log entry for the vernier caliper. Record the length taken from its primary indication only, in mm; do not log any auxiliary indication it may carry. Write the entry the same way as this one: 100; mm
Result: 16.5; mm
